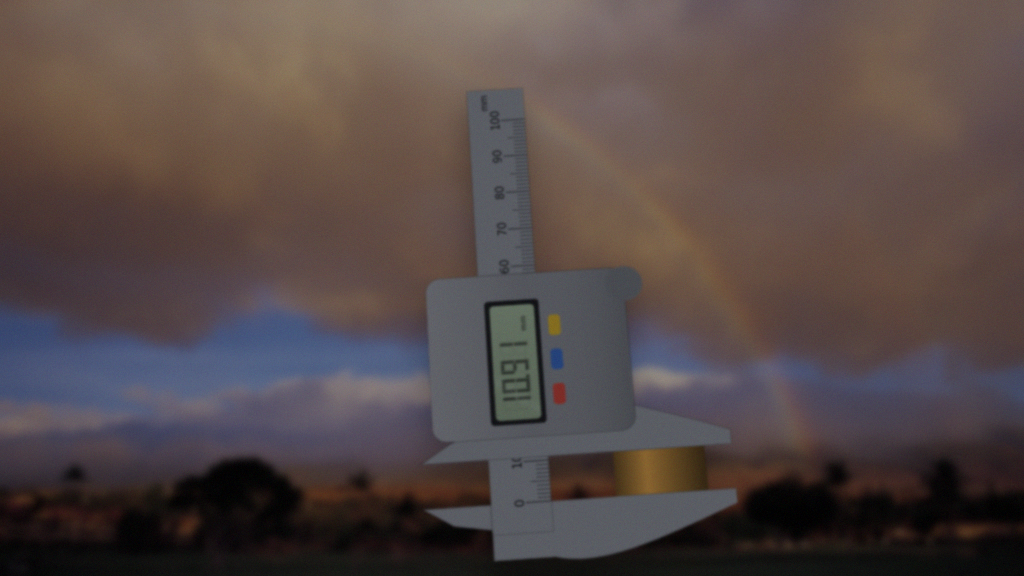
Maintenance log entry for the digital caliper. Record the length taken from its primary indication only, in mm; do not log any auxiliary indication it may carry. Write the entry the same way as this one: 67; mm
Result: 10.91; mm
